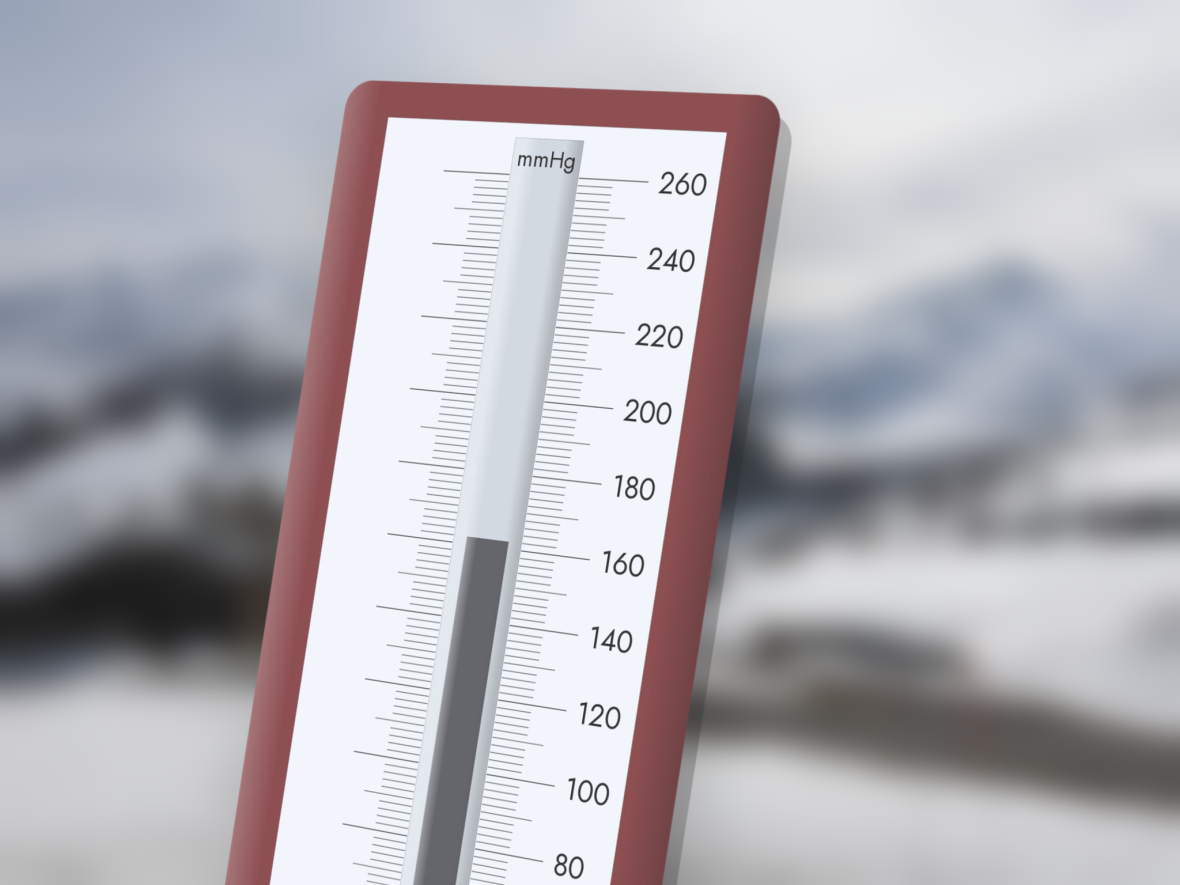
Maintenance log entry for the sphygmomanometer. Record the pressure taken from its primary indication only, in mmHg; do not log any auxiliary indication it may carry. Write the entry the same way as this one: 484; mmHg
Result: 162; mmHg
